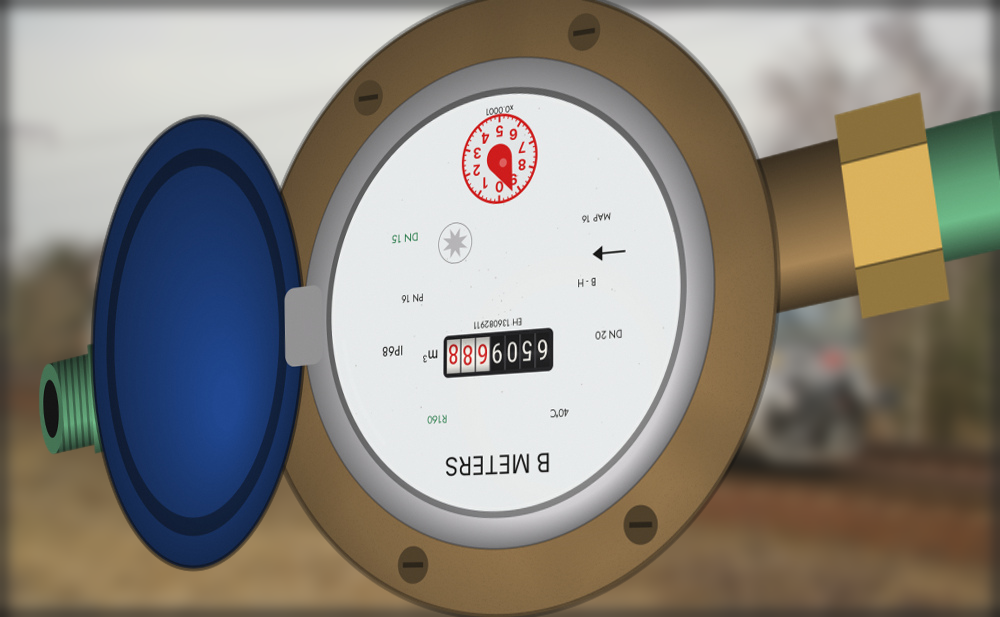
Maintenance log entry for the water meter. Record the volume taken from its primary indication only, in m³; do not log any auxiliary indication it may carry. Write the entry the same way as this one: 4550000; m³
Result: 6509.6879; m³
